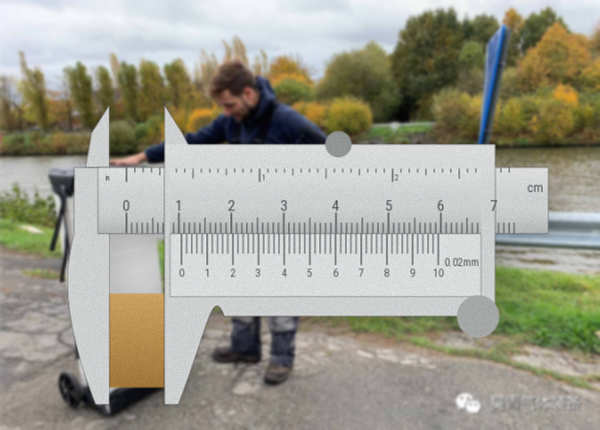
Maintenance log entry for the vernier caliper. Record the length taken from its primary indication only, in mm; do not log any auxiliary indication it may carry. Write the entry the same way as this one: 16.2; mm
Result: 10.5; mm
